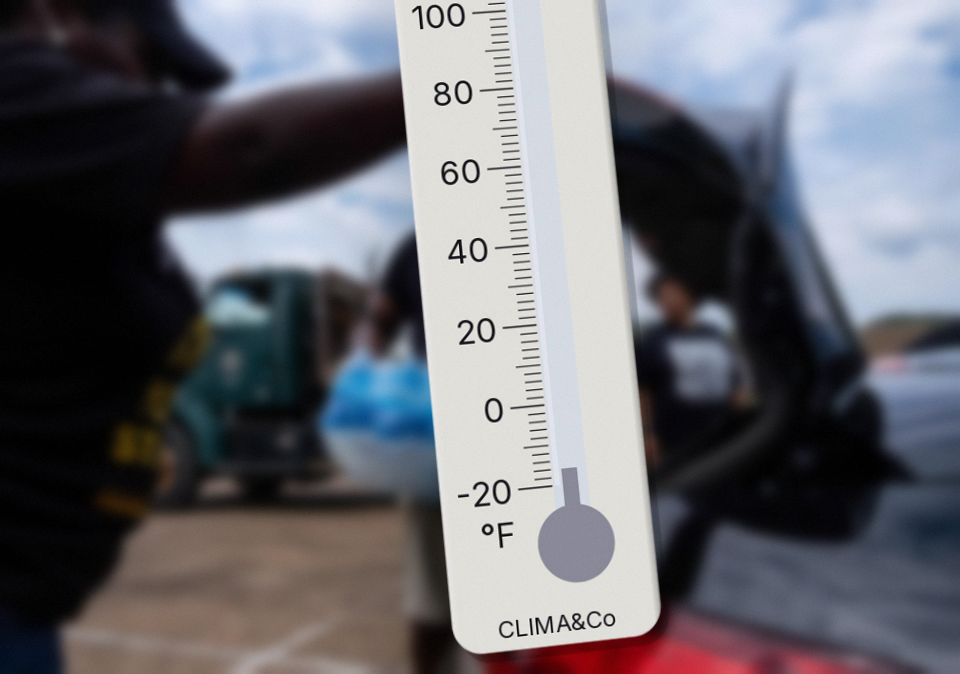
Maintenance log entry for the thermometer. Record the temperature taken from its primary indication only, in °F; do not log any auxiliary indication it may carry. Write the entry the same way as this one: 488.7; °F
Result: -16; °F
